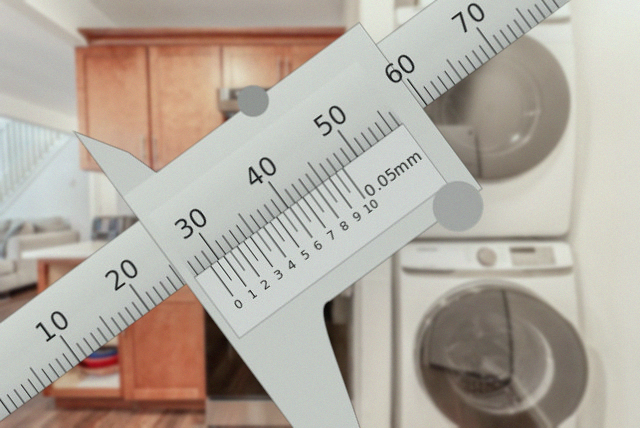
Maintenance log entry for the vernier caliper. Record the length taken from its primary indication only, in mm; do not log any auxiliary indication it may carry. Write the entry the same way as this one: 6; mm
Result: 28.8; mm
